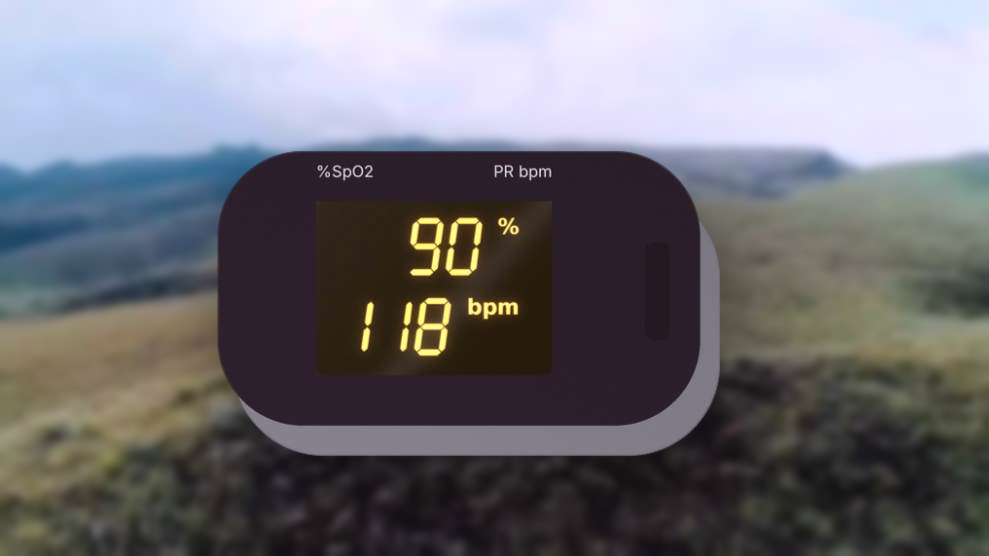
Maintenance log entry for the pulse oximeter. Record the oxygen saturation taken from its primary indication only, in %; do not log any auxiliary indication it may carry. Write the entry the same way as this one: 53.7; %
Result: 90; %
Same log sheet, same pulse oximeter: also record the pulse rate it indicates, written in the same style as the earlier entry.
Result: 118; bpm
